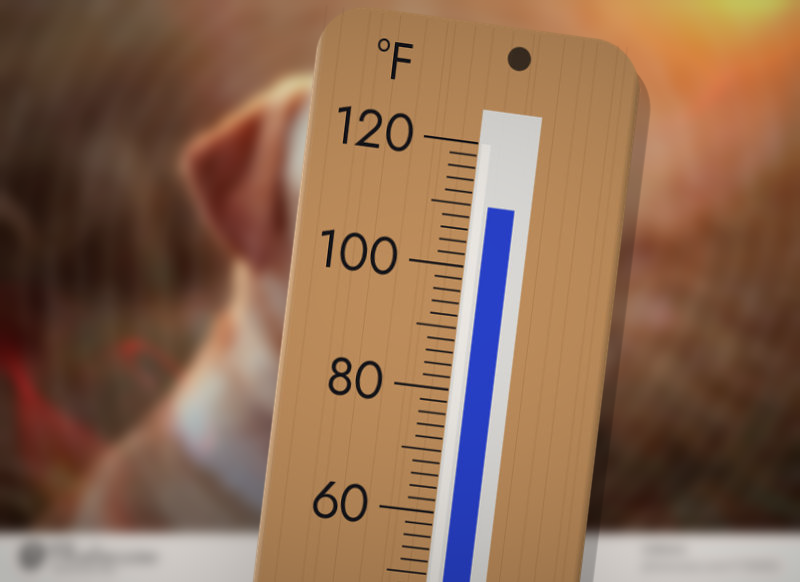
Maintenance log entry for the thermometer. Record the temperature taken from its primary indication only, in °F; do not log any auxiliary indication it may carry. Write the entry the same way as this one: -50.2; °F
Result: 110; °F
